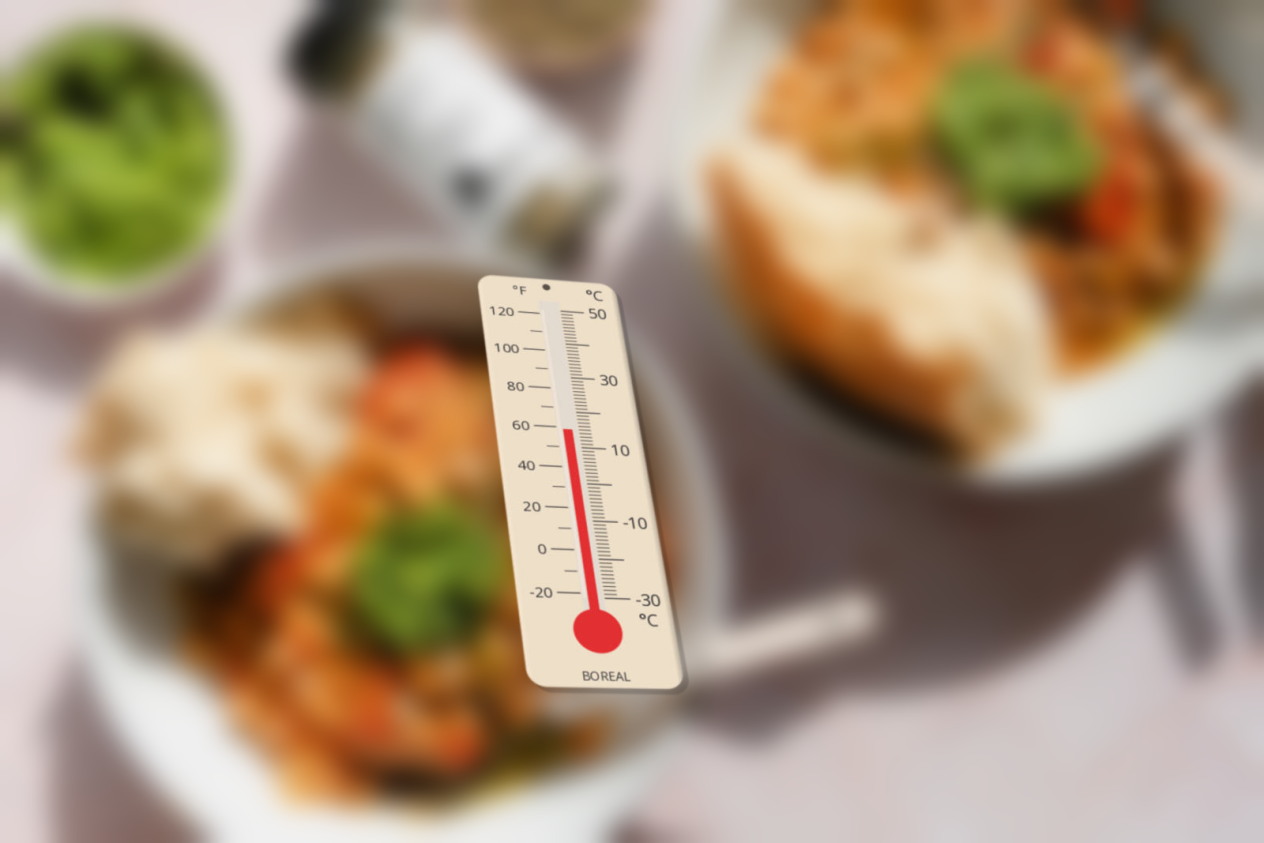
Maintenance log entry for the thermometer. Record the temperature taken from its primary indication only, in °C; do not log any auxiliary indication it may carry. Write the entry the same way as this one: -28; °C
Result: 15; °C
